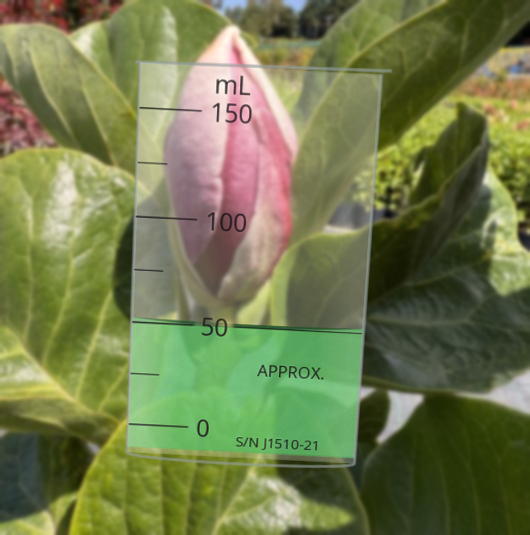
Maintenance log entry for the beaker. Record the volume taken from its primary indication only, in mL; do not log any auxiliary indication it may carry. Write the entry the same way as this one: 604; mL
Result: 50; mL
